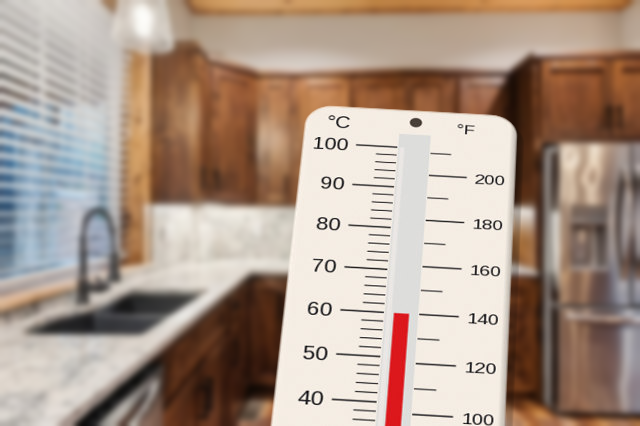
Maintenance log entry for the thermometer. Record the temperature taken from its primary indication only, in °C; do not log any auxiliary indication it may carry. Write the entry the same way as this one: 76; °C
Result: 60; °C
